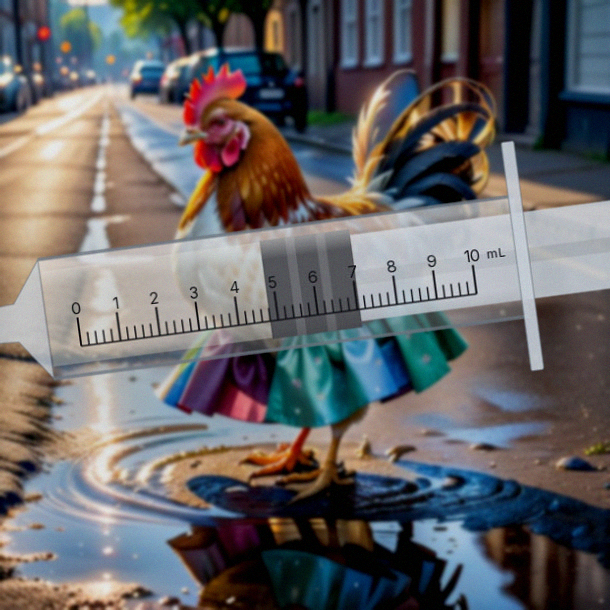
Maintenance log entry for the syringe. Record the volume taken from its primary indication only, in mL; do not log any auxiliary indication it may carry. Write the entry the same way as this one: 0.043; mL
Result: 4.8; mL
